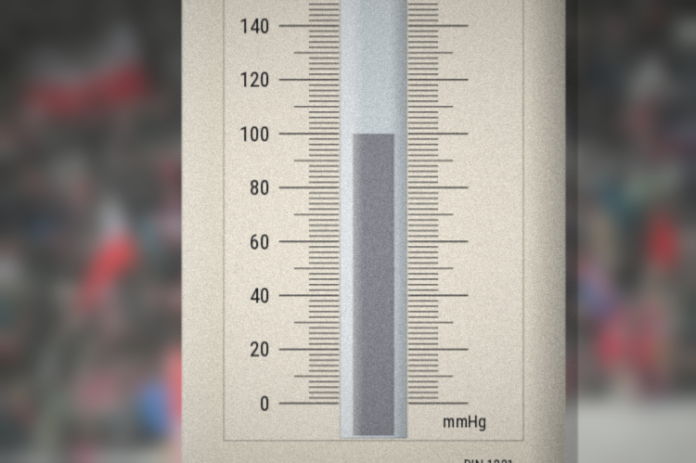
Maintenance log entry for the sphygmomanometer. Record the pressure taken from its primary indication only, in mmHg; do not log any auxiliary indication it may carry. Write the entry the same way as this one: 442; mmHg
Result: 100; mmHg
